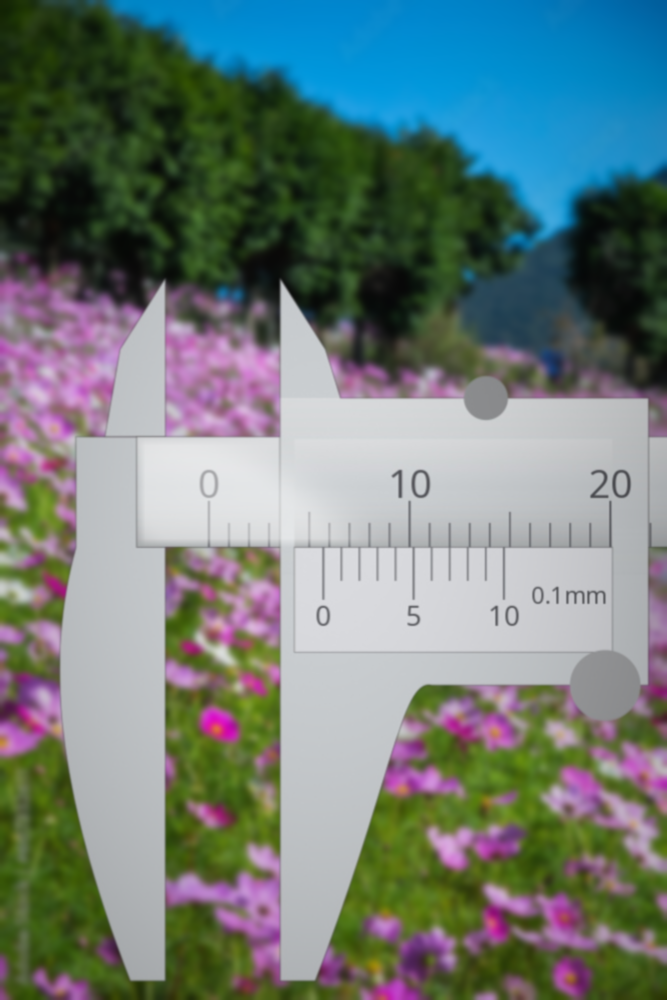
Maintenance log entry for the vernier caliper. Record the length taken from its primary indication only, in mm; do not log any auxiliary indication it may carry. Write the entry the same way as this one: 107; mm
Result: 5.7; mm
